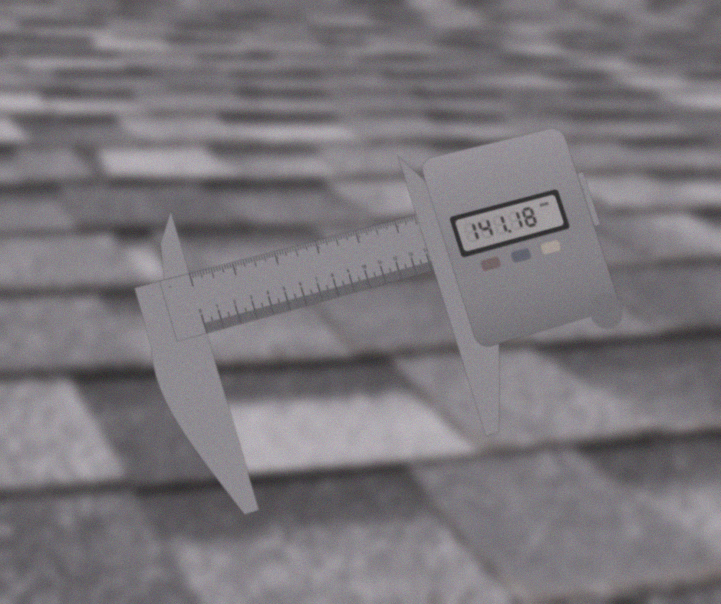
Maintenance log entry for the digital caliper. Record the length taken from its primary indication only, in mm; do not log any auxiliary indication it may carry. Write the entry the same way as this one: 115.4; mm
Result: 141.18; mm
